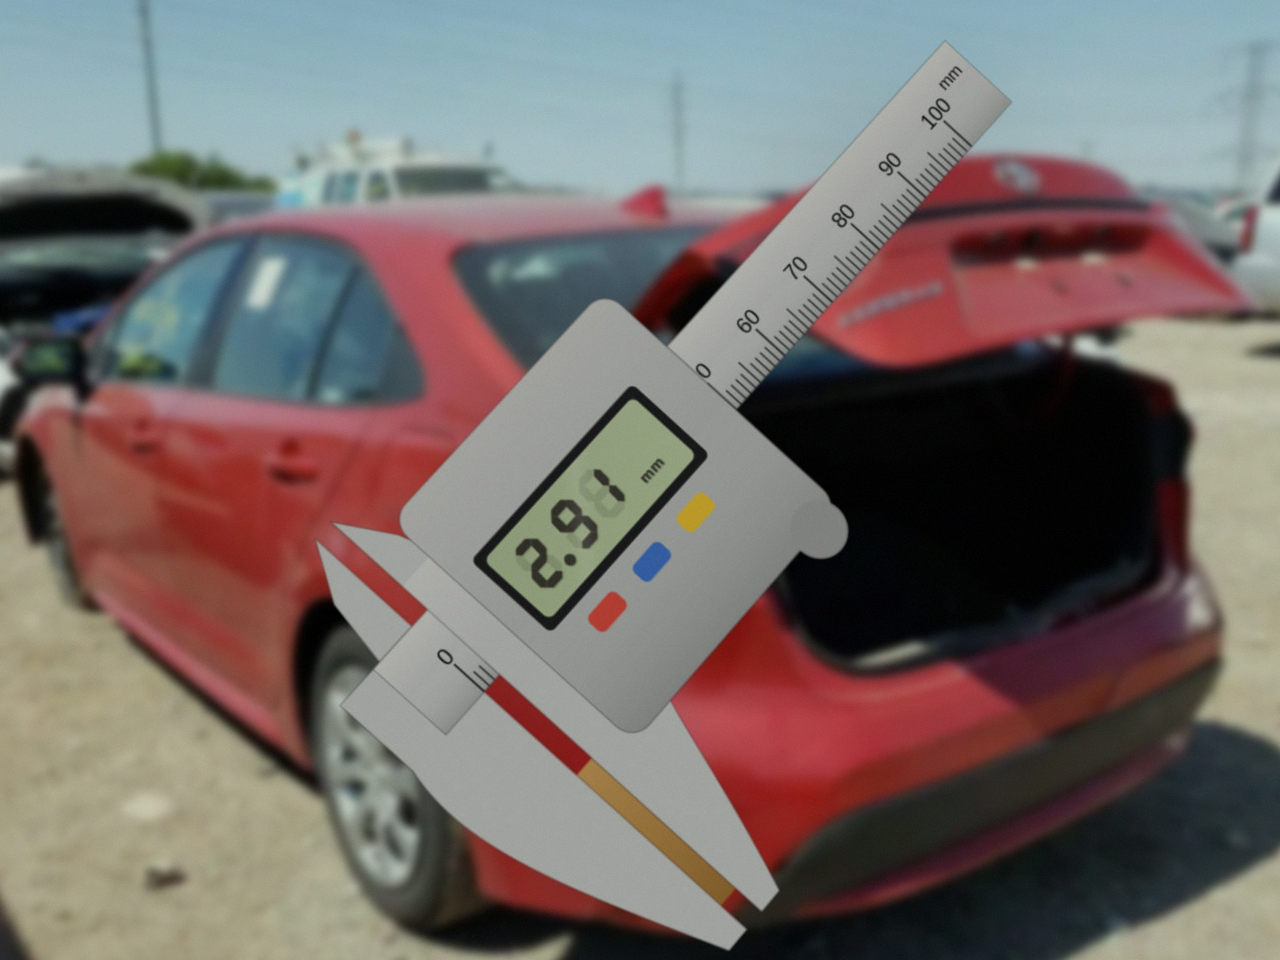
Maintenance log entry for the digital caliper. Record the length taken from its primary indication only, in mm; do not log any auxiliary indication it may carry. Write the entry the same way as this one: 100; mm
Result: 2.91; mm
